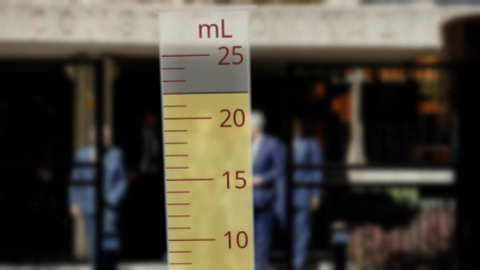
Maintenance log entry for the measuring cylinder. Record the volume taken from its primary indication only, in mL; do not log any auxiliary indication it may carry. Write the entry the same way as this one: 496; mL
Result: 22; mL
